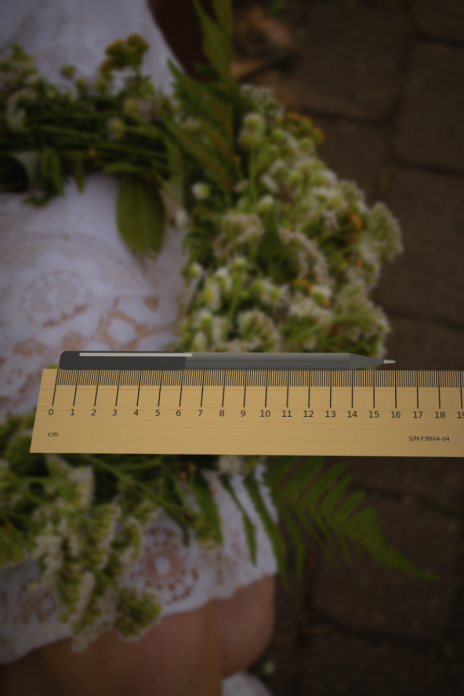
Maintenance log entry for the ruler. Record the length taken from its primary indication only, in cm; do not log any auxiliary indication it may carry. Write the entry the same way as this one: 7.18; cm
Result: 16; cm
